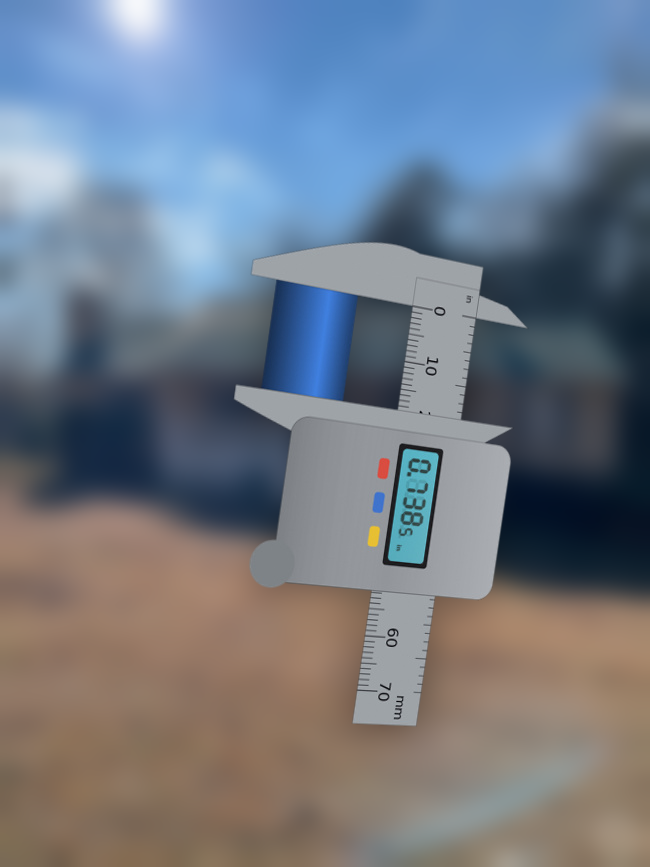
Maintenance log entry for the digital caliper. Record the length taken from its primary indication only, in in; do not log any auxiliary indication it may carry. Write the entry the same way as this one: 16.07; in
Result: 0.7385; in
